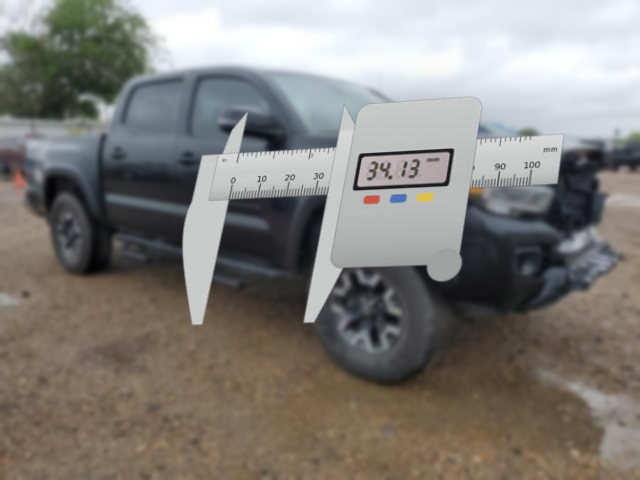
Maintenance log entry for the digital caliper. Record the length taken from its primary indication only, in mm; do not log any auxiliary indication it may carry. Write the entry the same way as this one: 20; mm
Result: 34.13; mm
